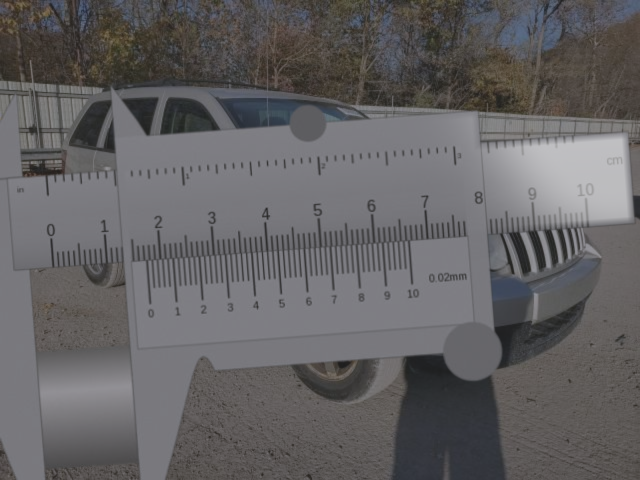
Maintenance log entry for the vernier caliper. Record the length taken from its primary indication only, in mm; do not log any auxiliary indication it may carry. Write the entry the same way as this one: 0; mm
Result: 17.5; mm
